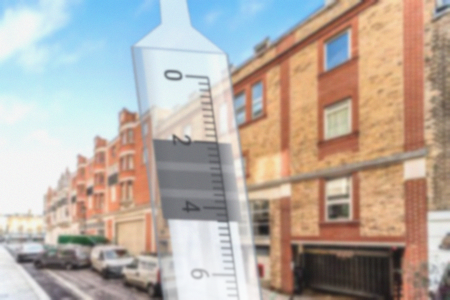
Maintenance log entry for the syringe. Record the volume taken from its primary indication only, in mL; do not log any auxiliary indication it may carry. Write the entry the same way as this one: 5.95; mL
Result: 2; mL
